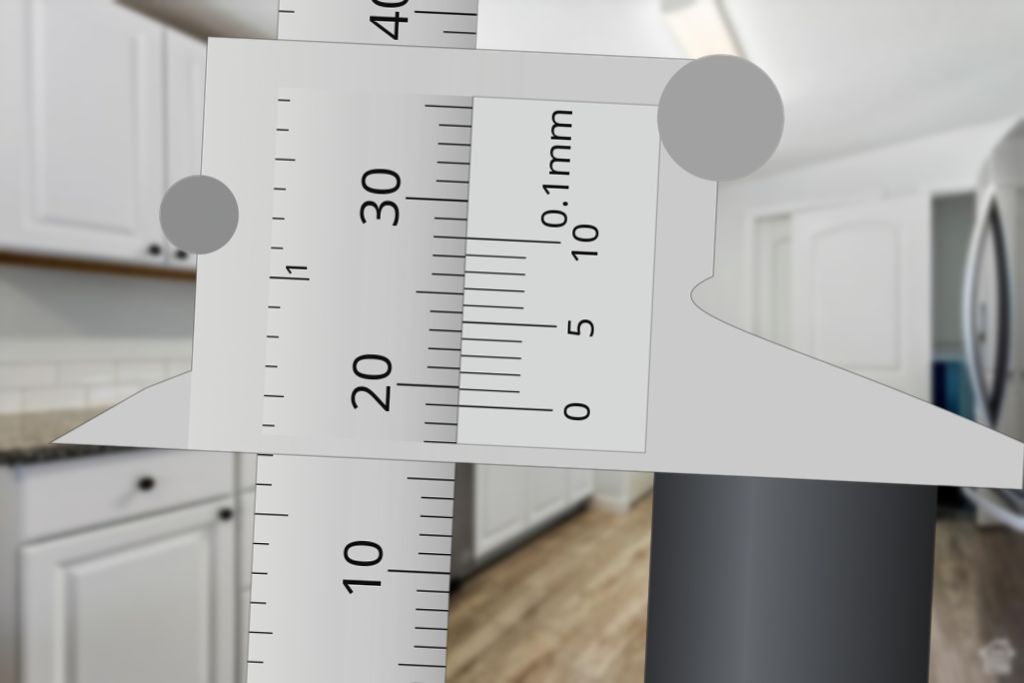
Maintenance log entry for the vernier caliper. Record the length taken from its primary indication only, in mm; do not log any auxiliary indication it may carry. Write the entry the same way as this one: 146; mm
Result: 19.0; mm
